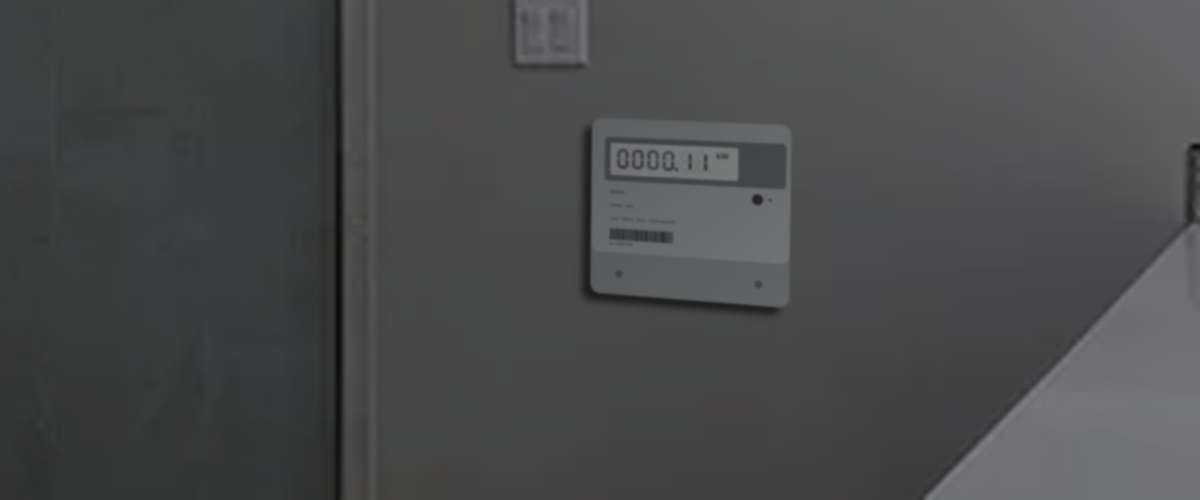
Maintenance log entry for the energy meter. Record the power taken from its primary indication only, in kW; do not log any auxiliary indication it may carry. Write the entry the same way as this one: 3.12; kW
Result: 0.11; kW
